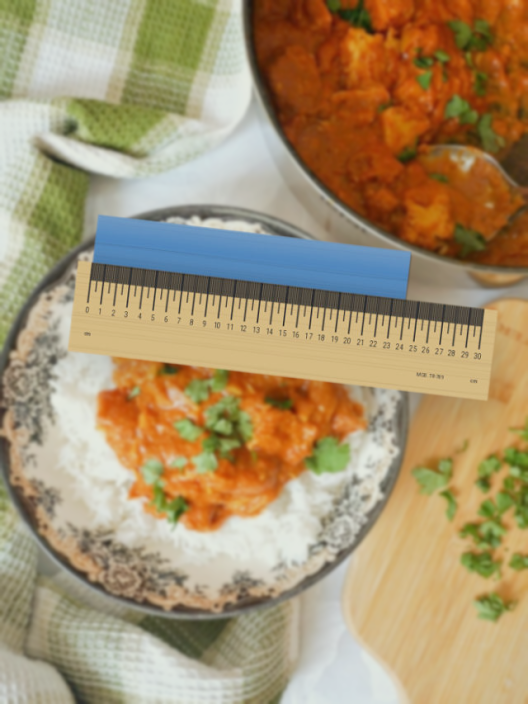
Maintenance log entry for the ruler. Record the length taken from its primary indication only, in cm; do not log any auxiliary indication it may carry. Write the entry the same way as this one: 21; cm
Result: 24; cm
